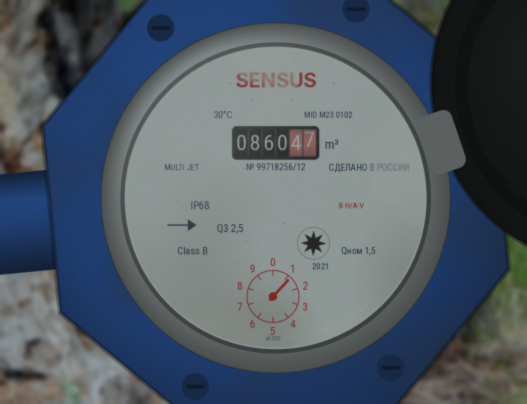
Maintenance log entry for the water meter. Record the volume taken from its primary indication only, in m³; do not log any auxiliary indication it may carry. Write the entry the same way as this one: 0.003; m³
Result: 860.471; m³
